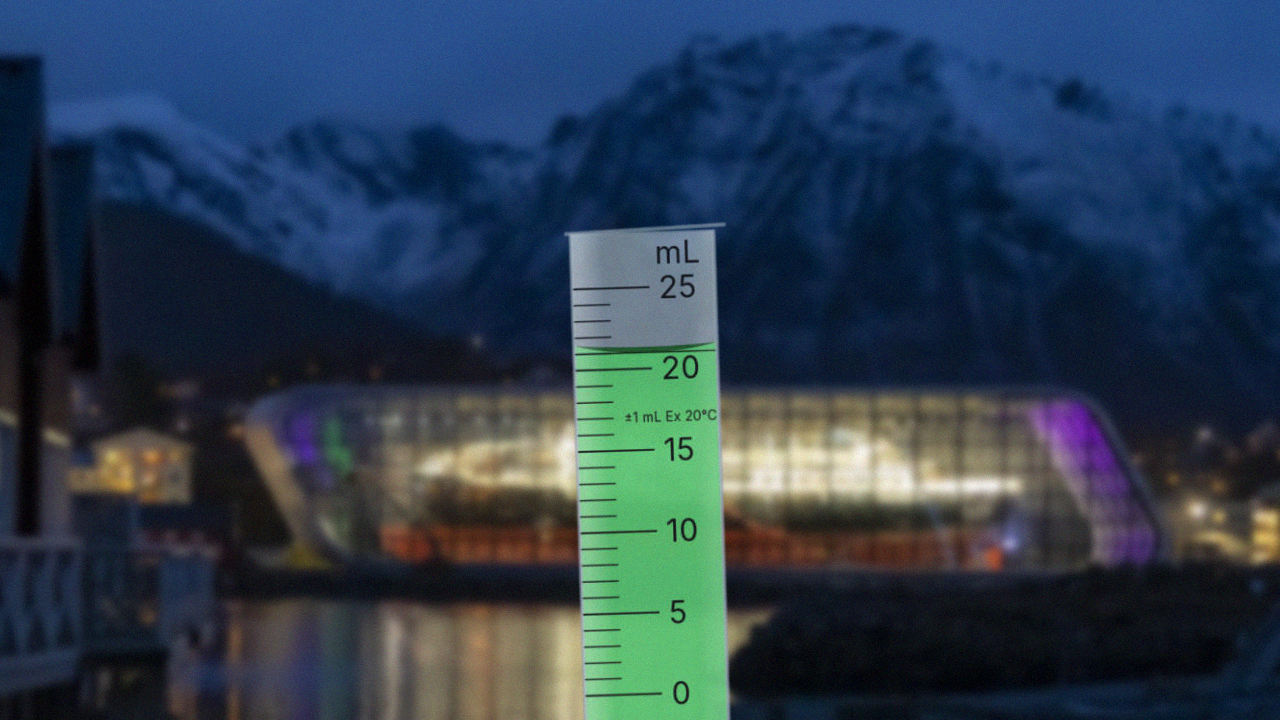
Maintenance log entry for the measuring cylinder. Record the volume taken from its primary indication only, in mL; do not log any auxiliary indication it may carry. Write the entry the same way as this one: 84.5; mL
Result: 21; mL
